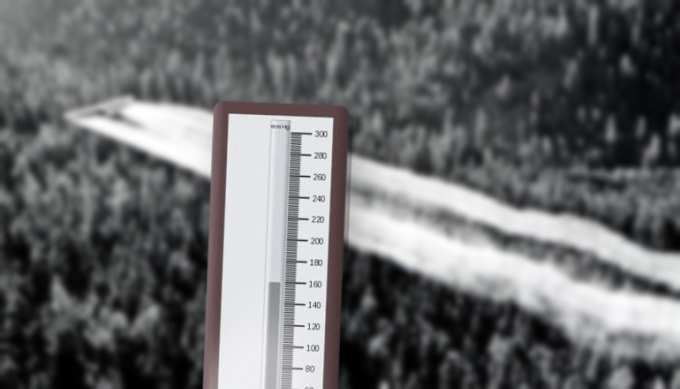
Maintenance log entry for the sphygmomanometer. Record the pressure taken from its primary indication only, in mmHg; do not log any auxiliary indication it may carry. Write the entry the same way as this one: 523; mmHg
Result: 160; mmHg
